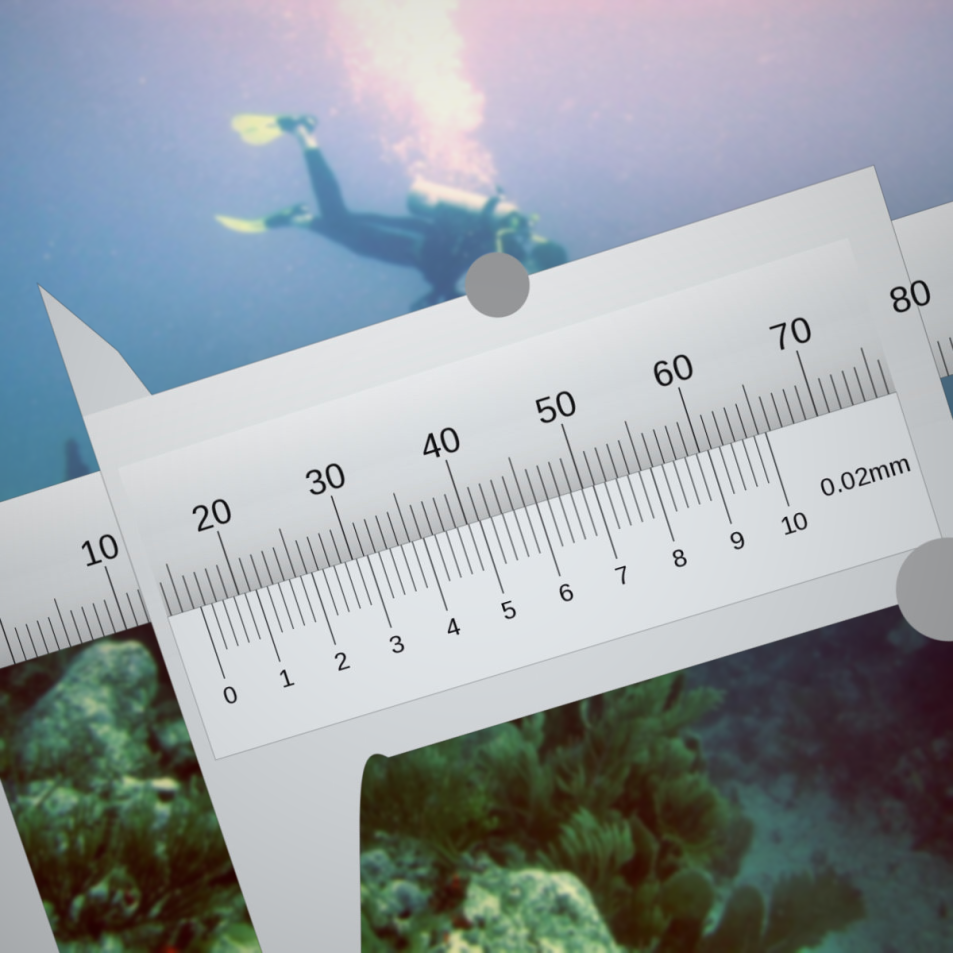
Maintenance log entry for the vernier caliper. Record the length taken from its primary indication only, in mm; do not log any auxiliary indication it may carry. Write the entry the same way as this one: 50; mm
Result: 16.6; mm
